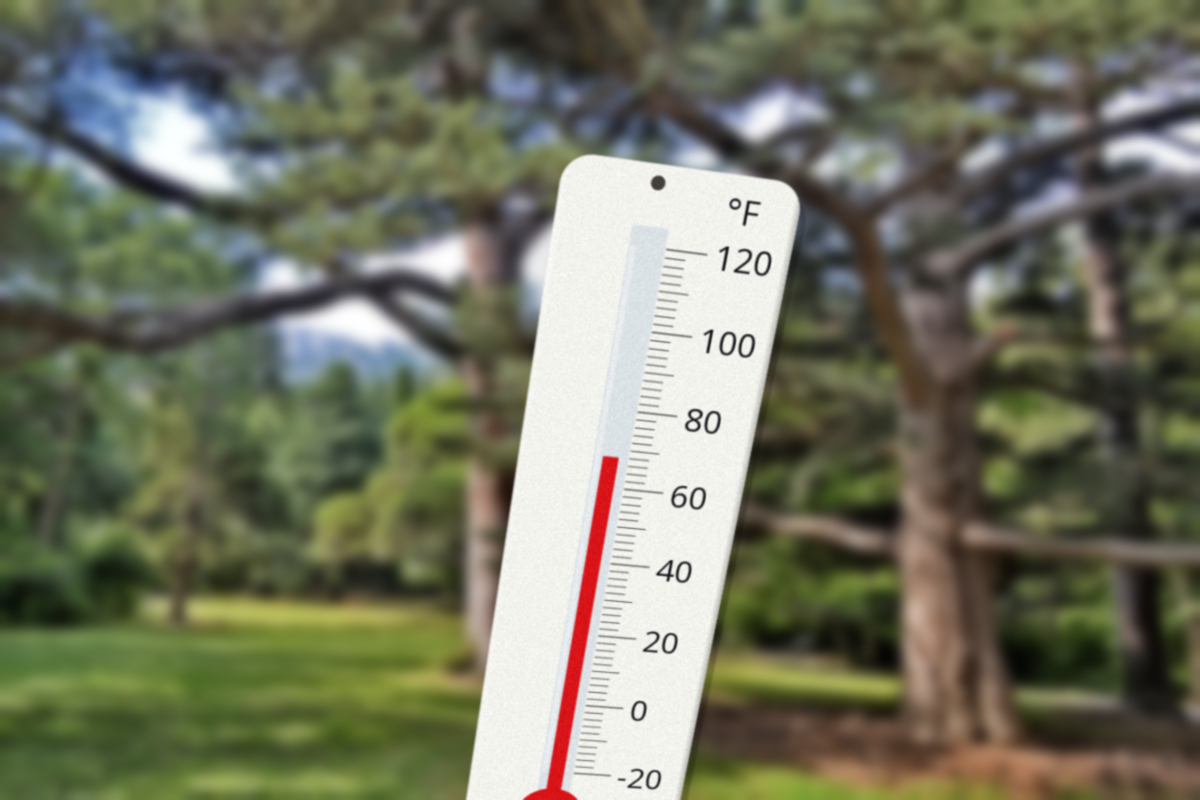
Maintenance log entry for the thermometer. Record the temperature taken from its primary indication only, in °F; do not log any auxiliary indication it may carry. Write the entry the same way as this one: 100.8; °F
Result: 68; °F
